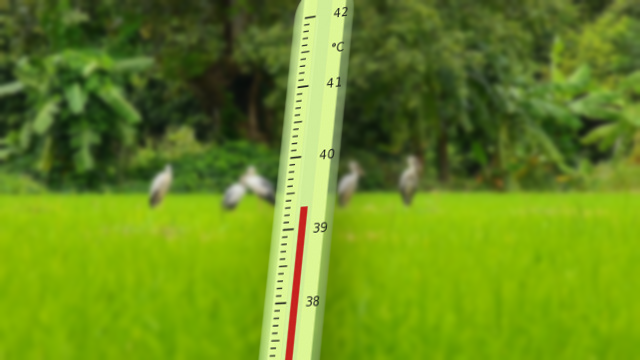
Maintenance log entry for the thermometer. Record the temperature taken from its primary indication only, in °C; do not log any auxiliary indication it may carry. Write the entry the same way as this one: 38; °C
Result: 39.3; °C
